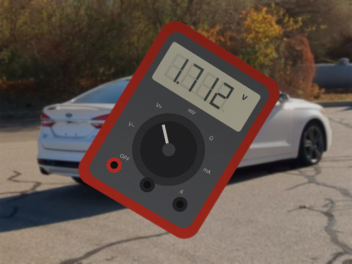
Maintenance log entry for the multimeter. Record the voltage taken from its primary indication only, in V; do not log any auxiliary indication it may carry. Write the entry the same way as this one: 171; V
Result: 1.712; V
